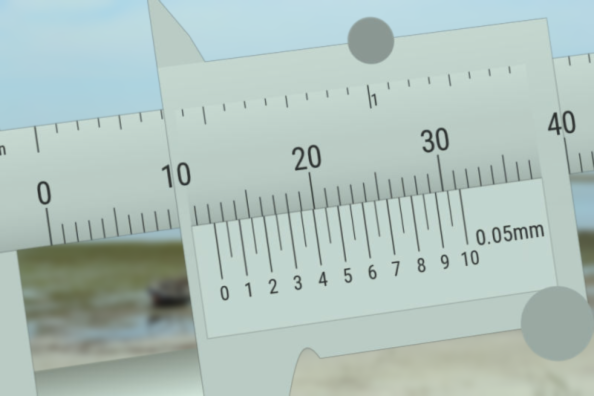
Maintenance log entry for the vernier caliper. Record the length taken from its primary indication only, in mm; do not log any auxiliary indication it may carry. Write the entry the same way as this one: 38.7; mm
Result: 12.3; mm
